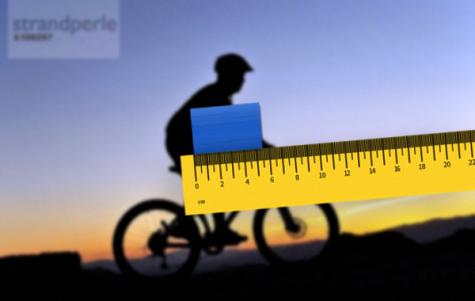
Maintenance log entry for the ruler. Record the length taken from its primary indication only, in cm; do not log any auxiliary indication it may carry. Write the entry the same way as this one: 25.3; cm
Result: 5.5; cm
